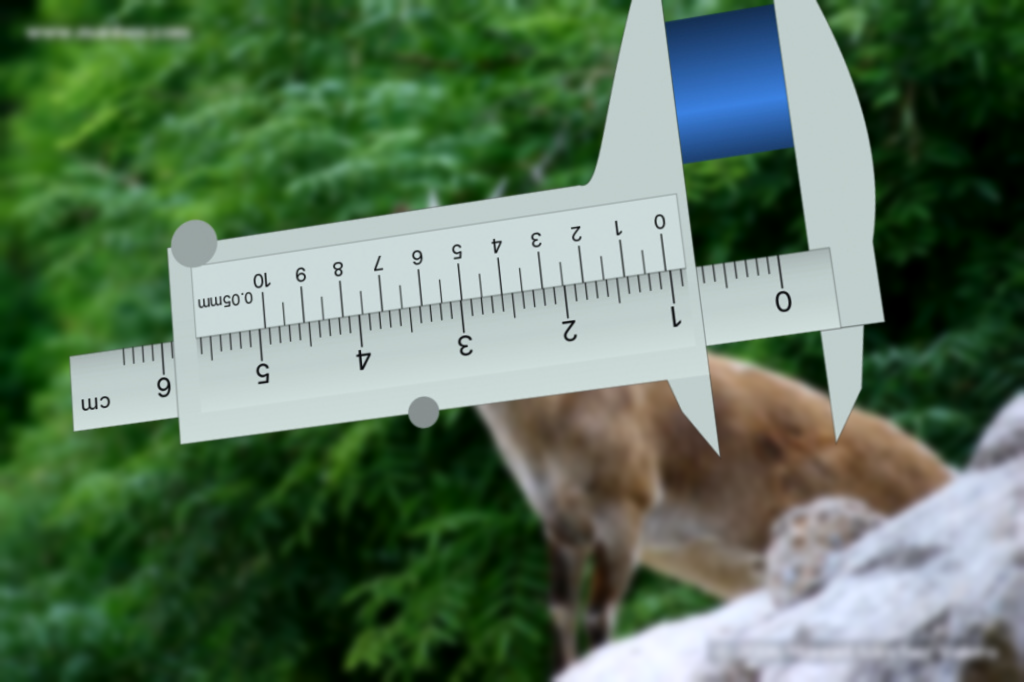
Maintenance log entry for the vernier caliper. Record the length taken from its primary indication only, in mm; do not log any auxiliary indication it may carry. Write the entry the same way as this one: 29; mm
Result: 10.4; mm
